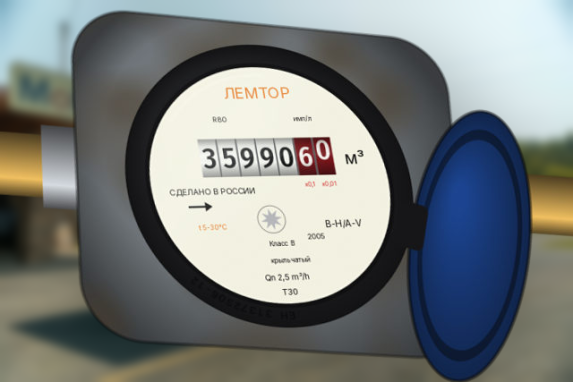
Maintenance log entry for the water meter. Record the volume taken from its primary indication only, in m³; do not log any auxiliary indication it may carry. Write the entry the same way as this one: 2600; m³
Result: 35990.60; m³
